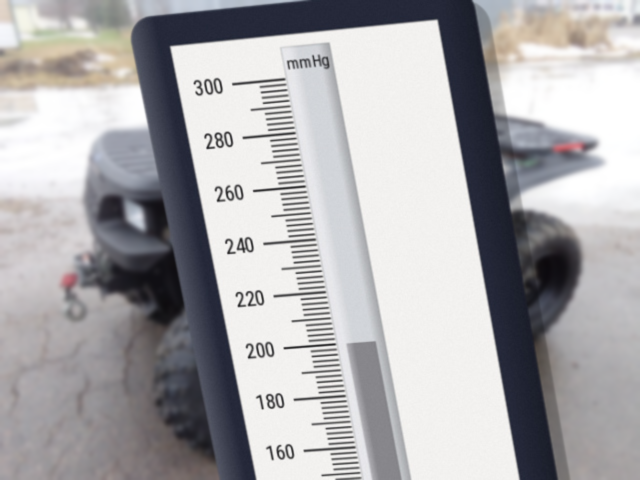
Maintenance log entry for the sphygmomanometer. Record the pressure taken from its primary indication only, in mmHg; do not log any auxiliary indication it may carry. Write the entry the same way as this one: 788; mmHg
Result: 200; mmHg
